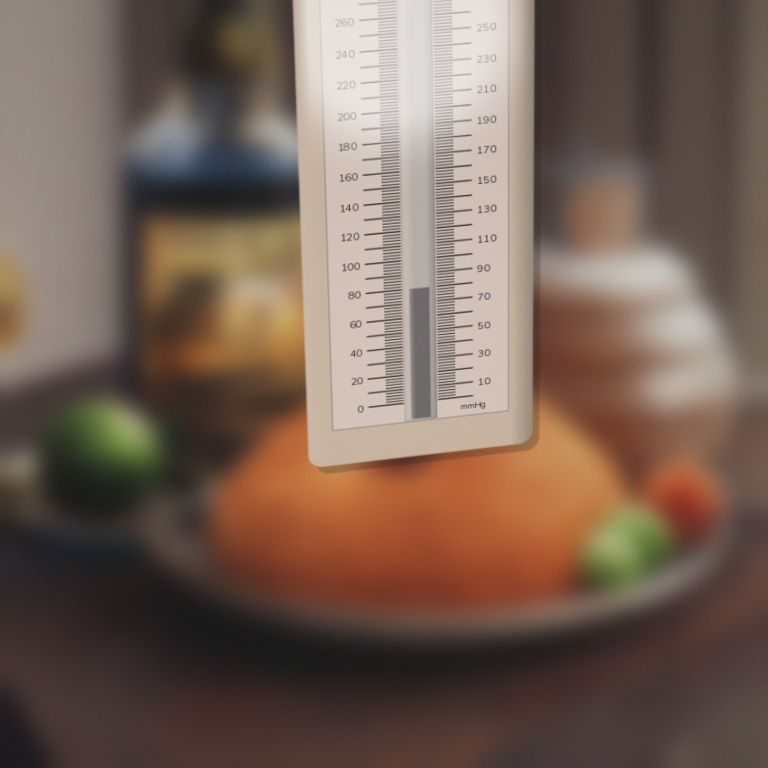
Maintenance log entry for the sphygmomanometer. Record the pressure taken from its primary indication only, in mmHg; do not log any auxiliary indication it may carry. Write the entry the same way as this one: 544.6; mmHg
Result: 80; mmHg
